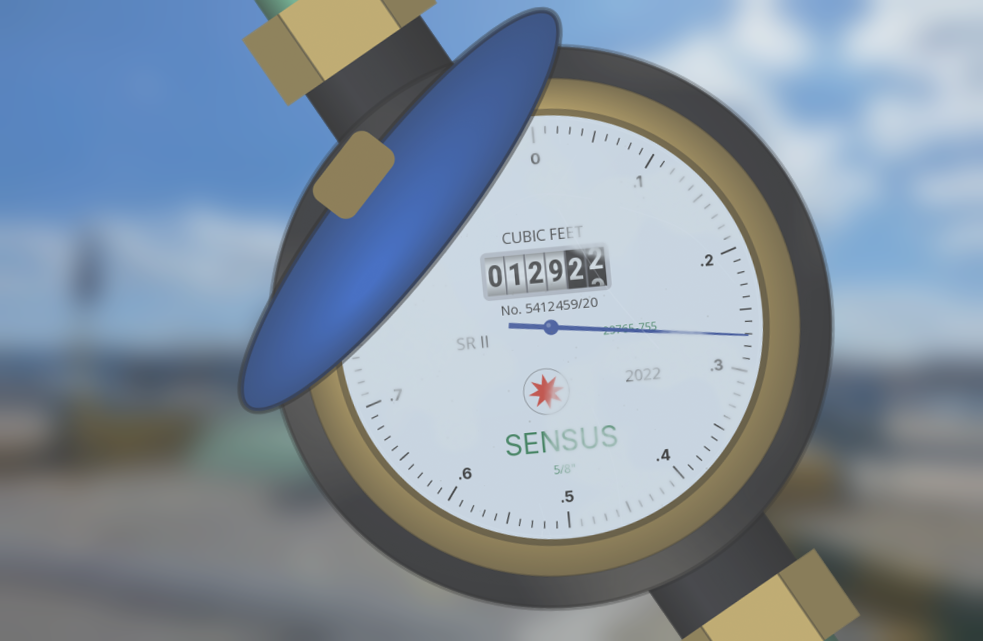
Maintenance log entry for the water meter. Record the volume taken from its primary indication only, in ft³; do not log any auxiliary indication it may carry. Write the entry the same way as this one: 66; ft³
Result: 12922.27; ft³
